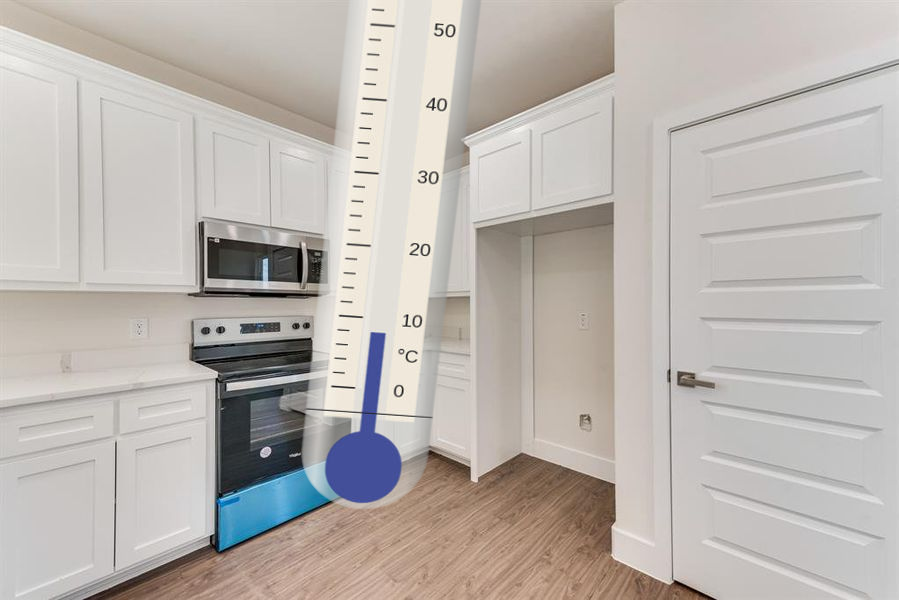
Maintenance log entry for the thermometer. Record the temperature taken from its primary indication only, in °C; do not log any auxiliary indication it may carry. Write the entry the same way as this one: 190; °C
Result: 8; °C
